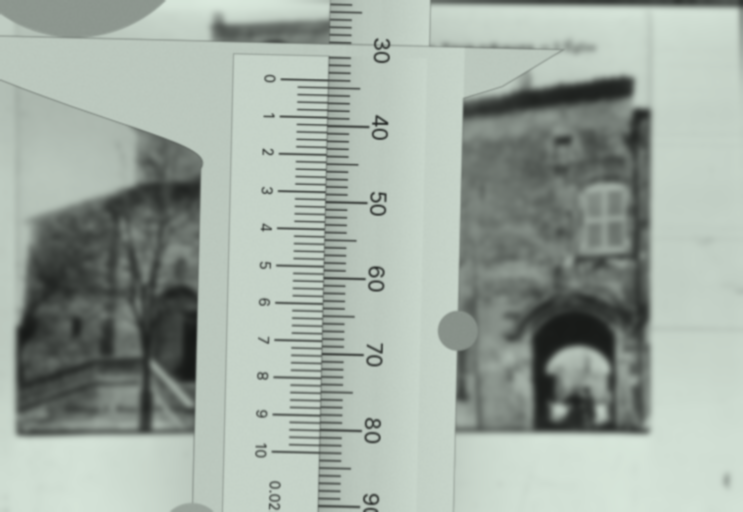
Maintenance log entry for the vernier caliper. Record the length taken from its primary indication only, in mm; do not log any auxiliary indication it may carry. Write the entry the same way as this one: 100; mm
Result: 34.0; mm
